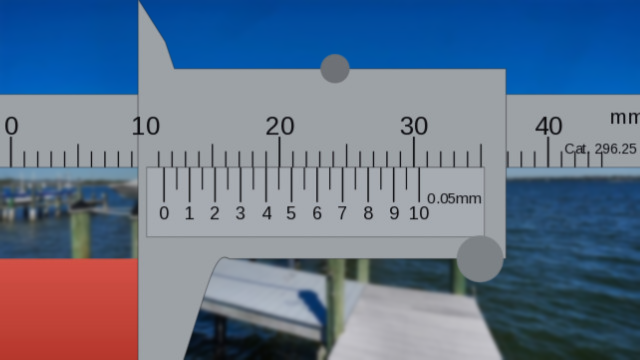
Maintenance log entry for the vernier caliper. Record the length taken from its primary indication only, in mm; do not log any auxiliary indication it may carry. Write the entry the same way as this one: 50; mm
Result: 11.4; mm
